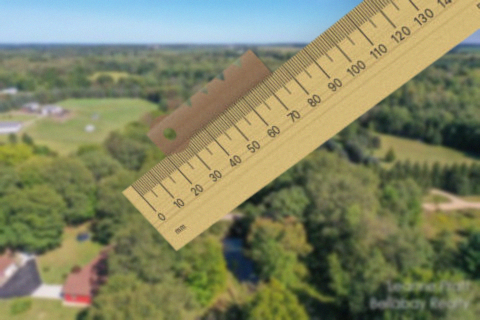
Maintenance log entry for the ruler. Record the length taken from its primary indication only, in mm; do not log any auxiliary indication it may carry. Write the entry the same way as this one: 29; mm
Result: 55; mm
